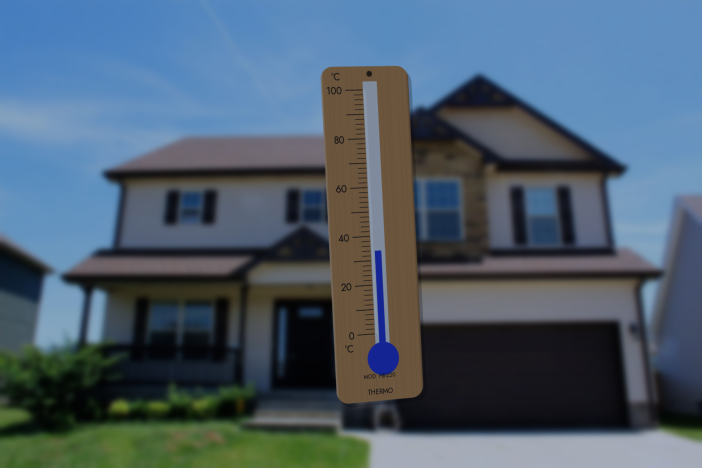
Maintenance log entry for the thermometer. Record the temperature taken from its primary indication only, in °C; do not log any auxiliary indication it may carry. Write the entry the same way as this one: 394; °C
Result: 34; °C
